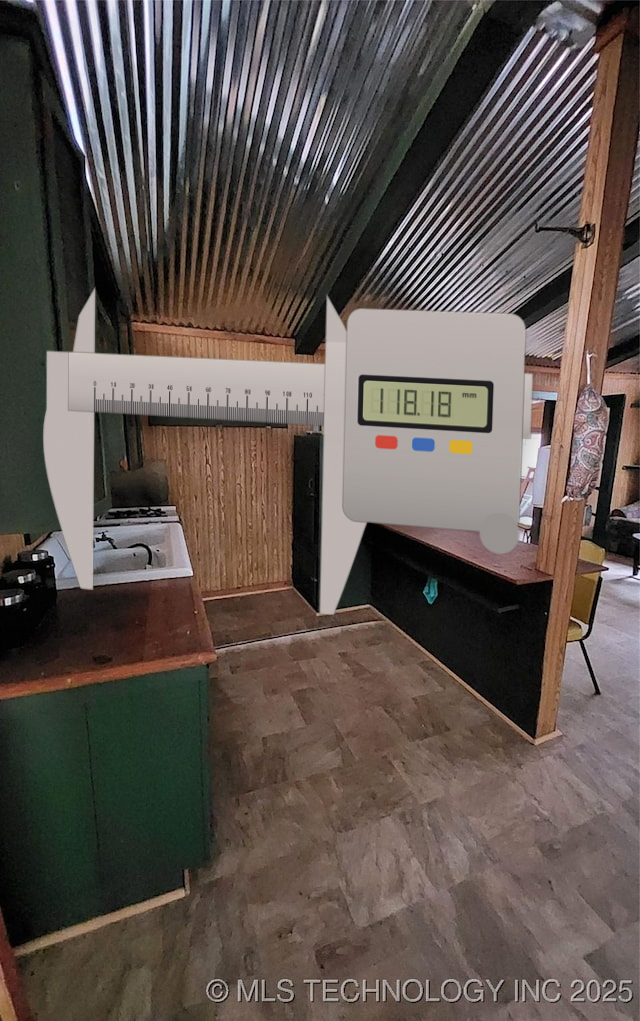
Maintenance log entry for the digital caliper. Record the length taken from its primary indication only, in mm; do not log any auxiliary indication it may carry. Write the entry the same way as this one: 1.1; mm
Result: 118.18; mm
